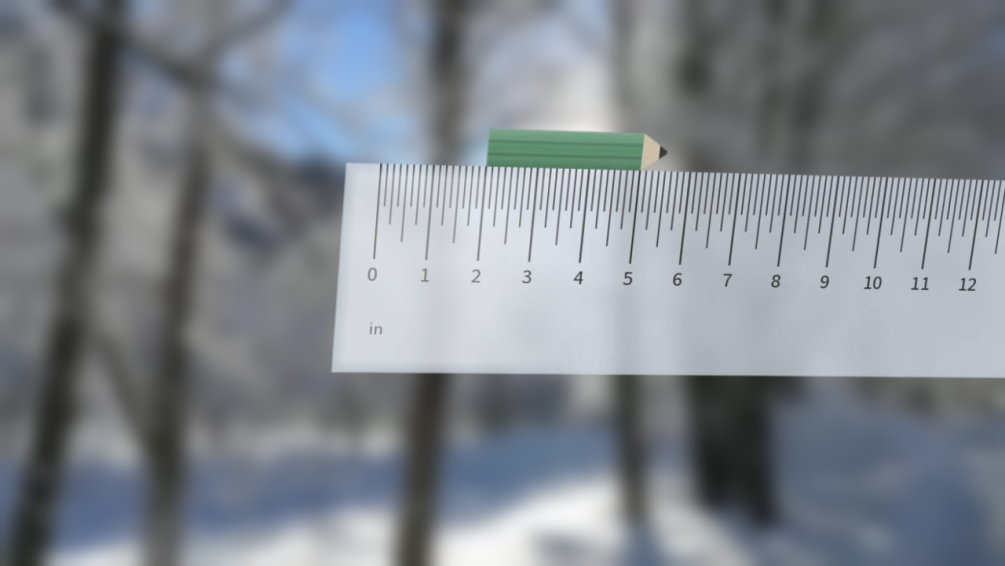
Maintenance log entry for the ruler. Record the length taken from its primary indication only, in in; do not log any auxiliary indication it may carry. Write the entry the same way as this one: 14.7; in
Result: 3.5; in
